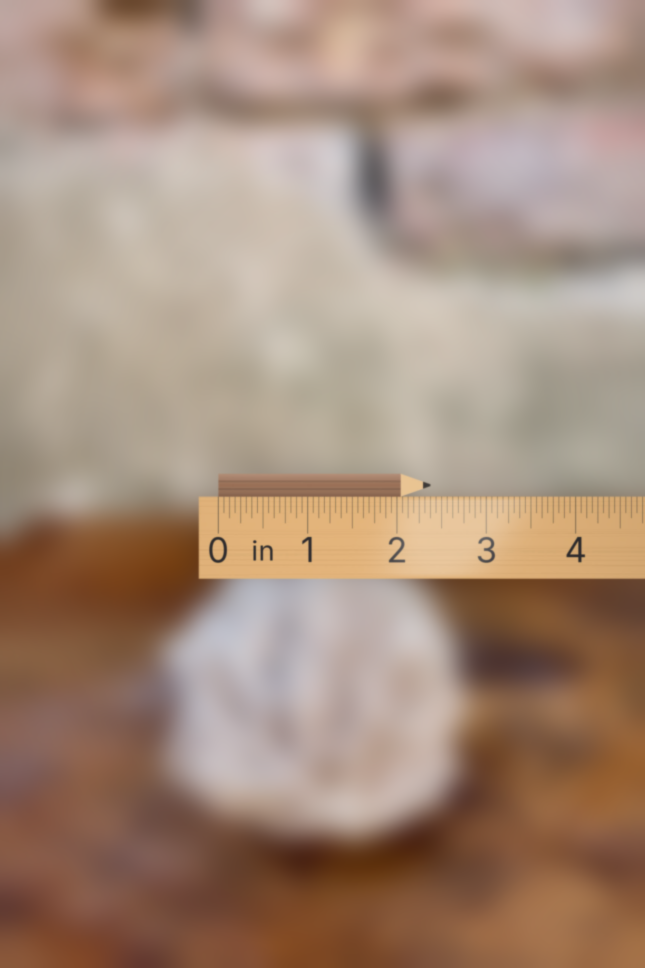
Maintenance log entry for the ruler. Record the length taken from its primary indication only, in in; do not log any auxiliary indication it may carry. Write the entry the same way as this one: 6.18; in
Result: 2.375; in
